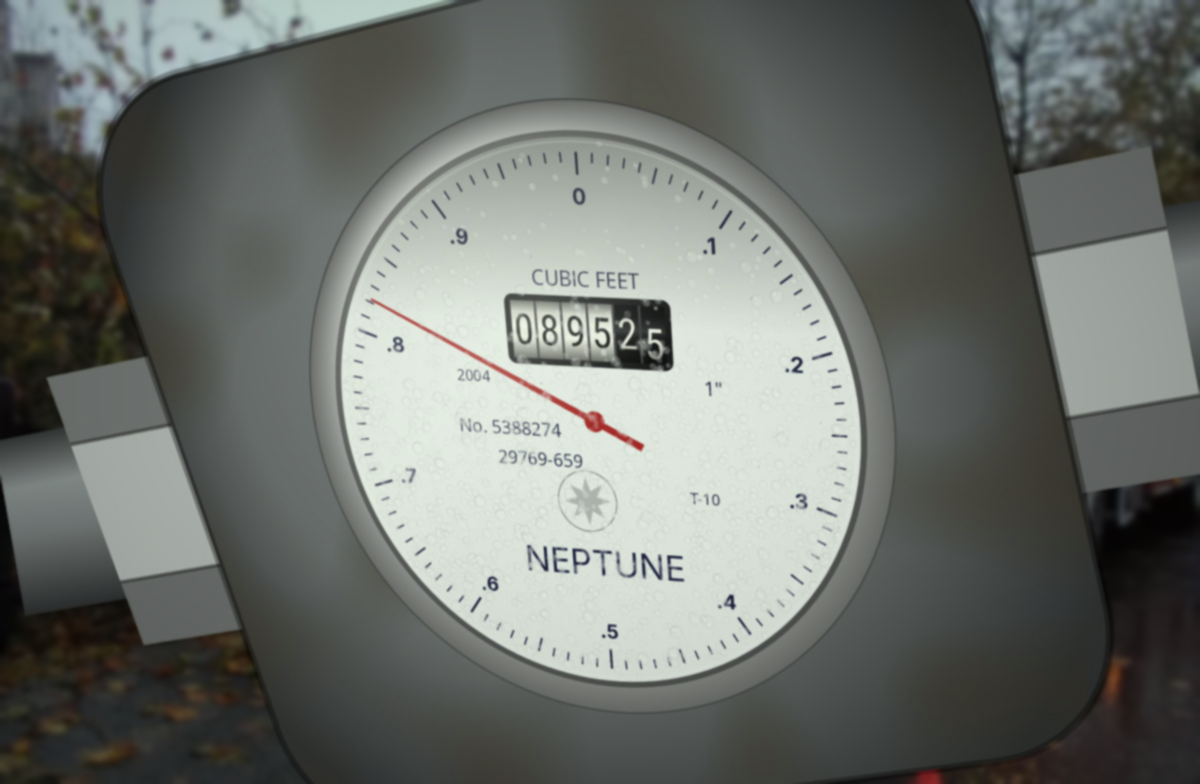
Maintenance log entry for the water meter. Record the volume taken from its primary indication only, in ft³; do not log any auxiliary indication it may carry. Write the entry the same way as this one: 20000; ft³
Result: 89524.82; ft³
